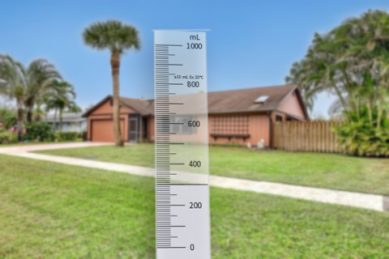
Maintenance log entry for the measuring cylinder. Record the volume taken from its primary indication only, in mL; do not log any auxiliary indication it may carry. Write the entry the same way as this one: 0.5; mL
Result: 300; mL
